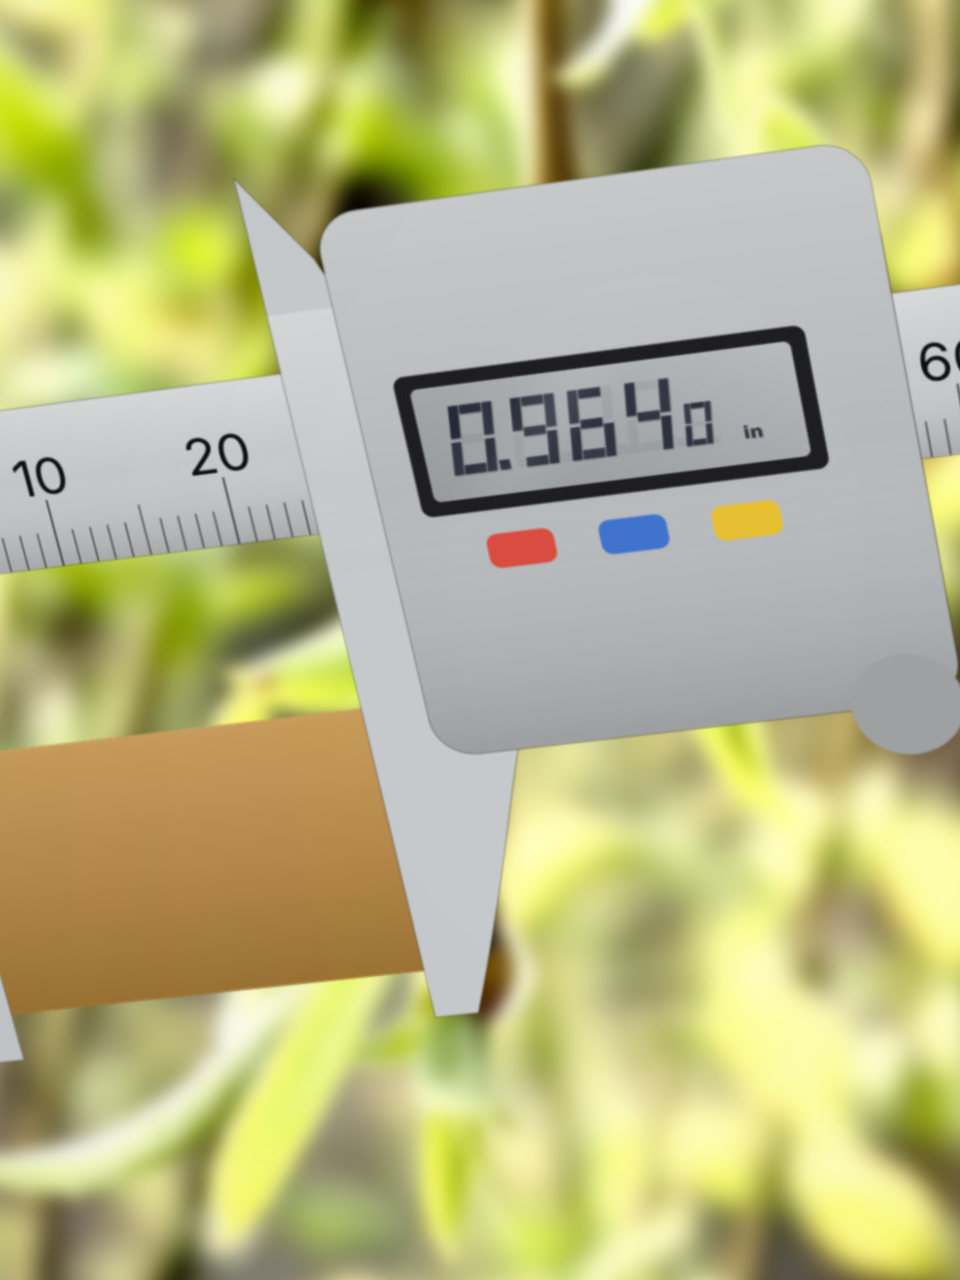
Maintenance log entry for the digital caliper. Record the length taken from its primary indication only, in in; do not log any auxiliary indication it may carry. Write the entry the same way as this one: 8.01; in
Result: 0.9640; in
